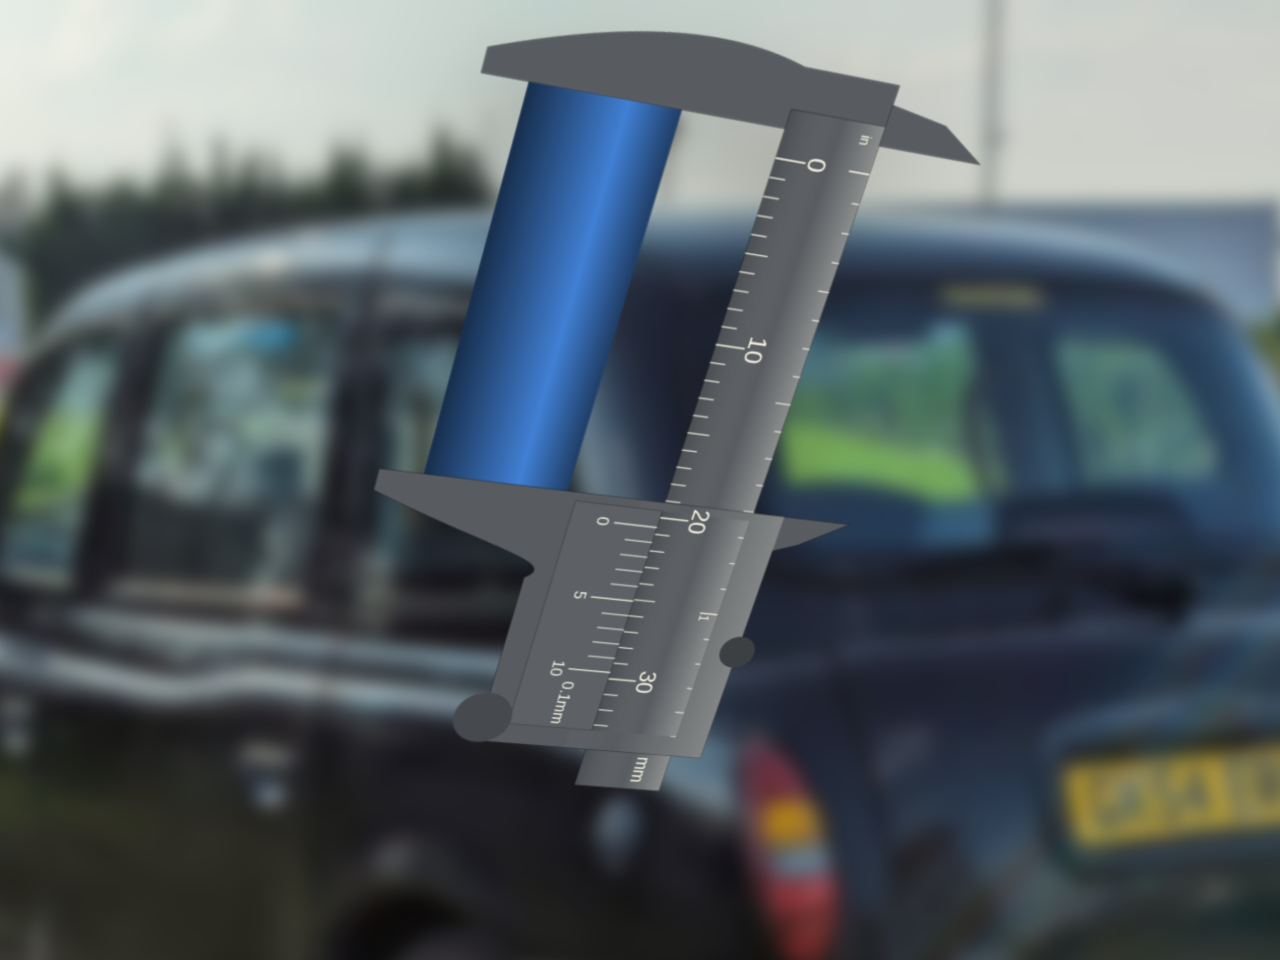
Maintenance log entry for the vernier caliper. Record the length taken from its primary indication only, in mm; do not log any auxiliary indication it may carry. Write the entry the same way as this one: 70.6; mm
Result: 20.6; mm
